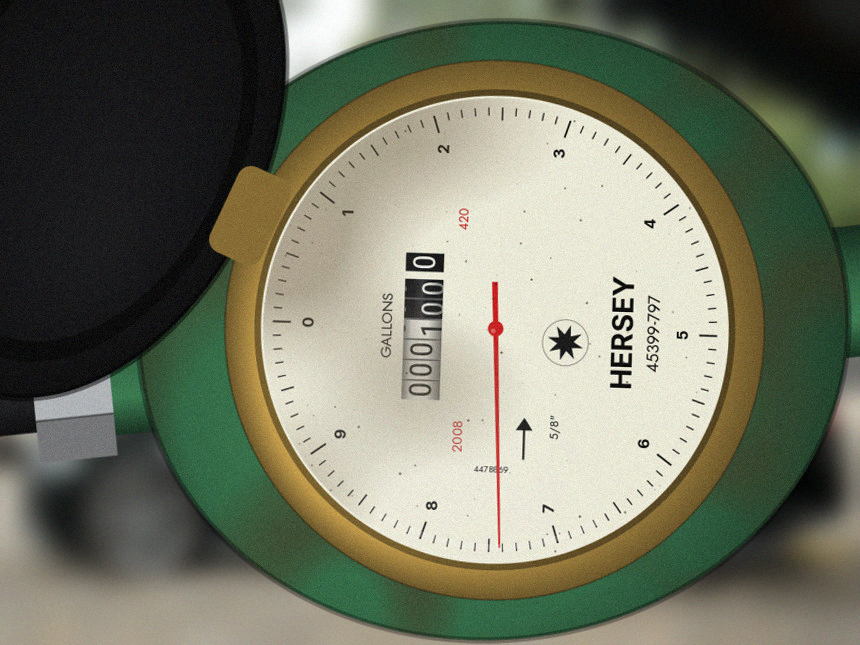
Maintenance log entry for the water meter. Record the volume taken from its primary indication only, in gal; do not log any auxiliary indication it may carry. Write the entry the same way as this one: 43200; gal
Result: 997.4; gal
